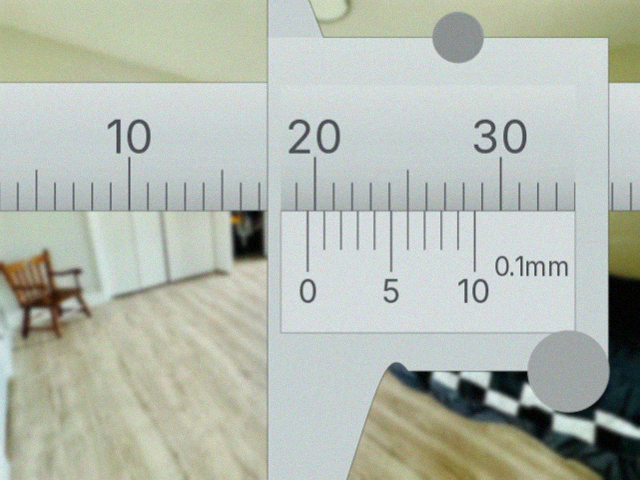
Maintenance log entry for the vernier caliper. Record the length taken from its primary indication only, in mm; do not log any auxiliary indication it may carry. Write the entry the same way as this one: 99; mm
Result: 19.6; mm
